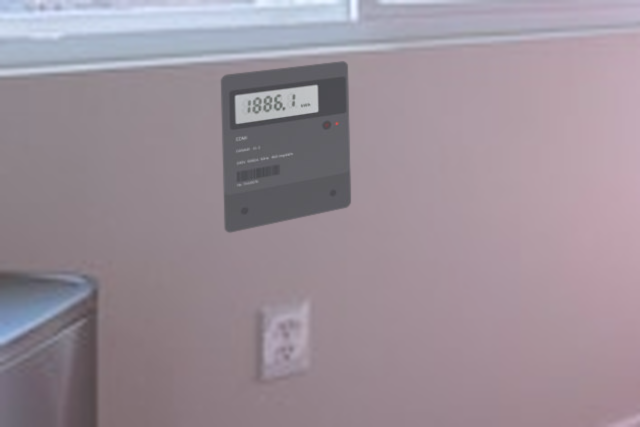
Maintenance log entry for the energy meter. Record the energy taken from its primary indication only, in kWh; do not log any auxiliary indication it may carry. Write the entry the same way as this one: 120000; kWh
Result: 1886.1; kWh
